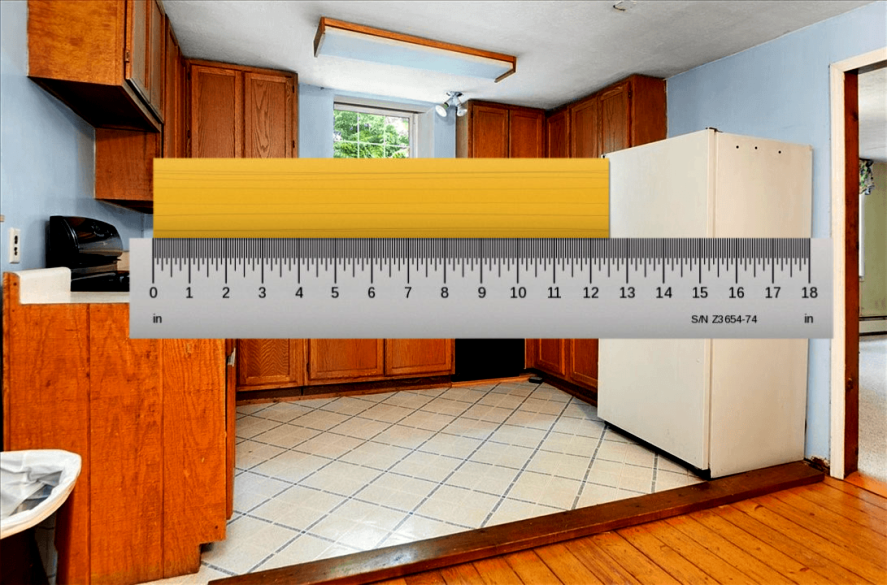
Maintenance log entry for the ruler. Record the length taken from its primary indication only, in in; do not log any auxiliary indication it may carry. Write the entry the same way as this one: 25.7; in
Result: 12.5; in
